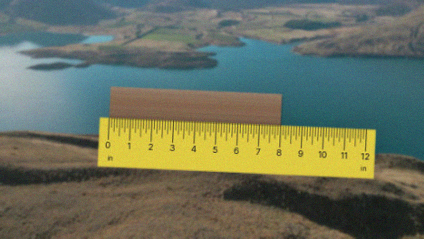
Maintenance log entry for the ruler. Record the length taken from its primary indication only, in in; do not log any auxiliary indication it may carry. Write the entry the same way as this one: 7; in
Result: 8; in
